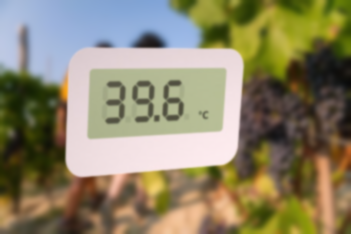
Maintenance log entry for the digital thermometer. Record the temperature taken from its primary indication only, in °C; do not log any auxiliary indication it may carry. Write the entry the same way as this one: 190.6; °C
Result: 39.6; °C
